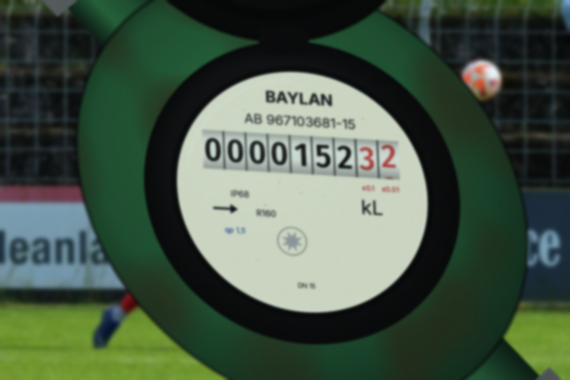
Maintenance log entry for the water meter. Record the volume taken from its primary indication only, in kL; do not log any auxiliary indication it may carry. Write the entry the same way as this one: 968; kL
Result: 152.32; kL
